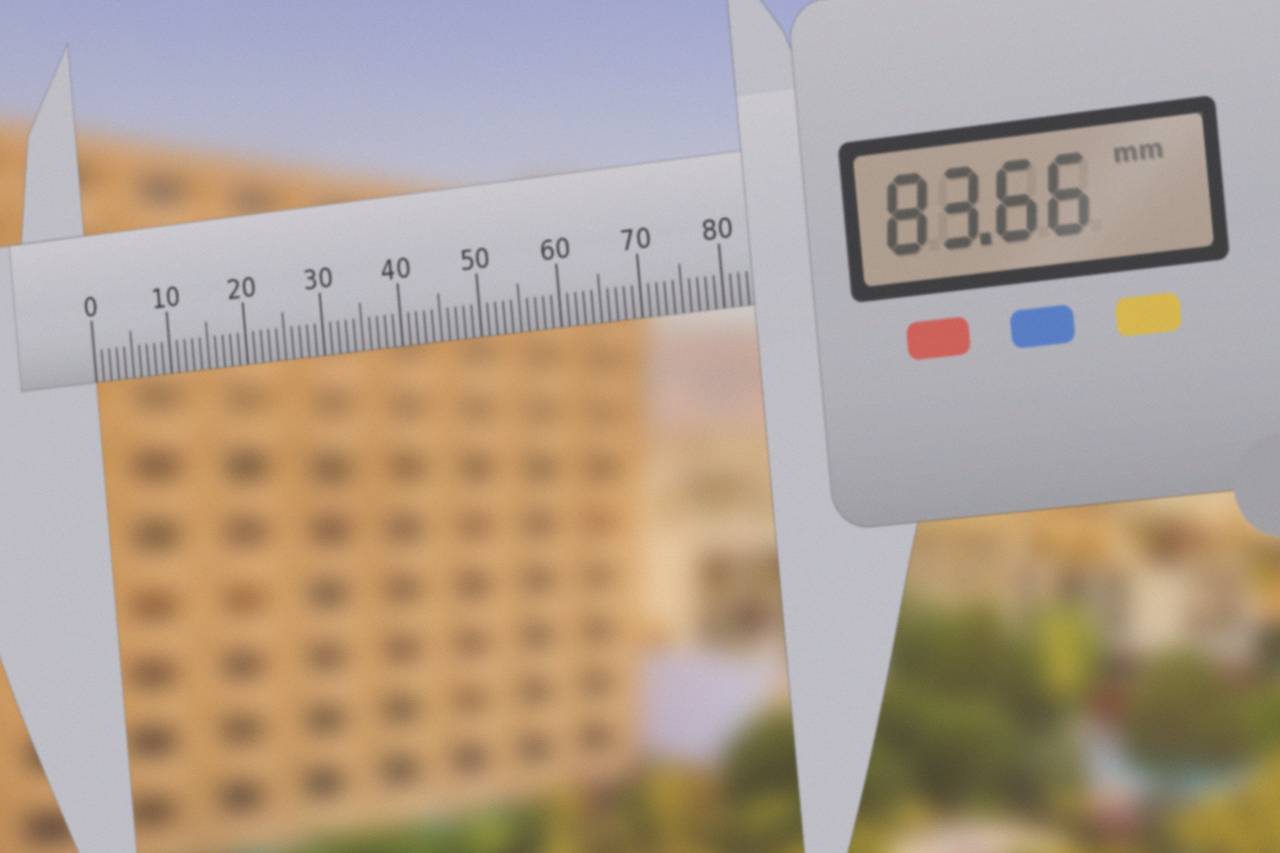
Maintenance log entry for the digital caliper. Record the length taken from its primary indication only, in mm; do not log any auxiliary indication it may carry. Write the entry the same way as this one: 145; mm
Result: 83.66; mm
